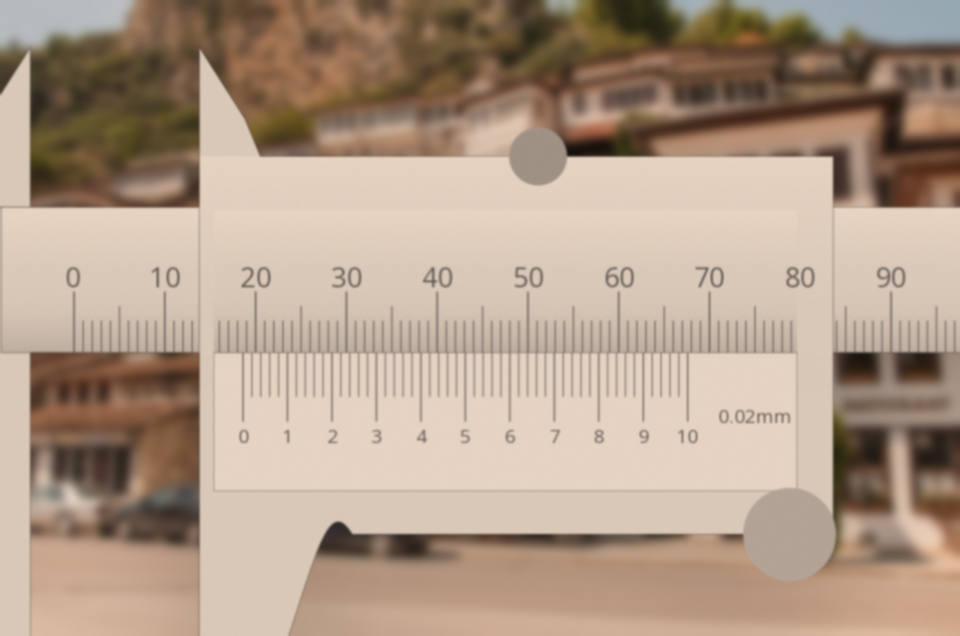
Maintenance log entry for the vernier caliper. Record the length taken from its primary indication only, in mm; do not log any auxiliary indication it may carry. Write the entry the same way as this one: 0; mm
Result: 18.6; mm
